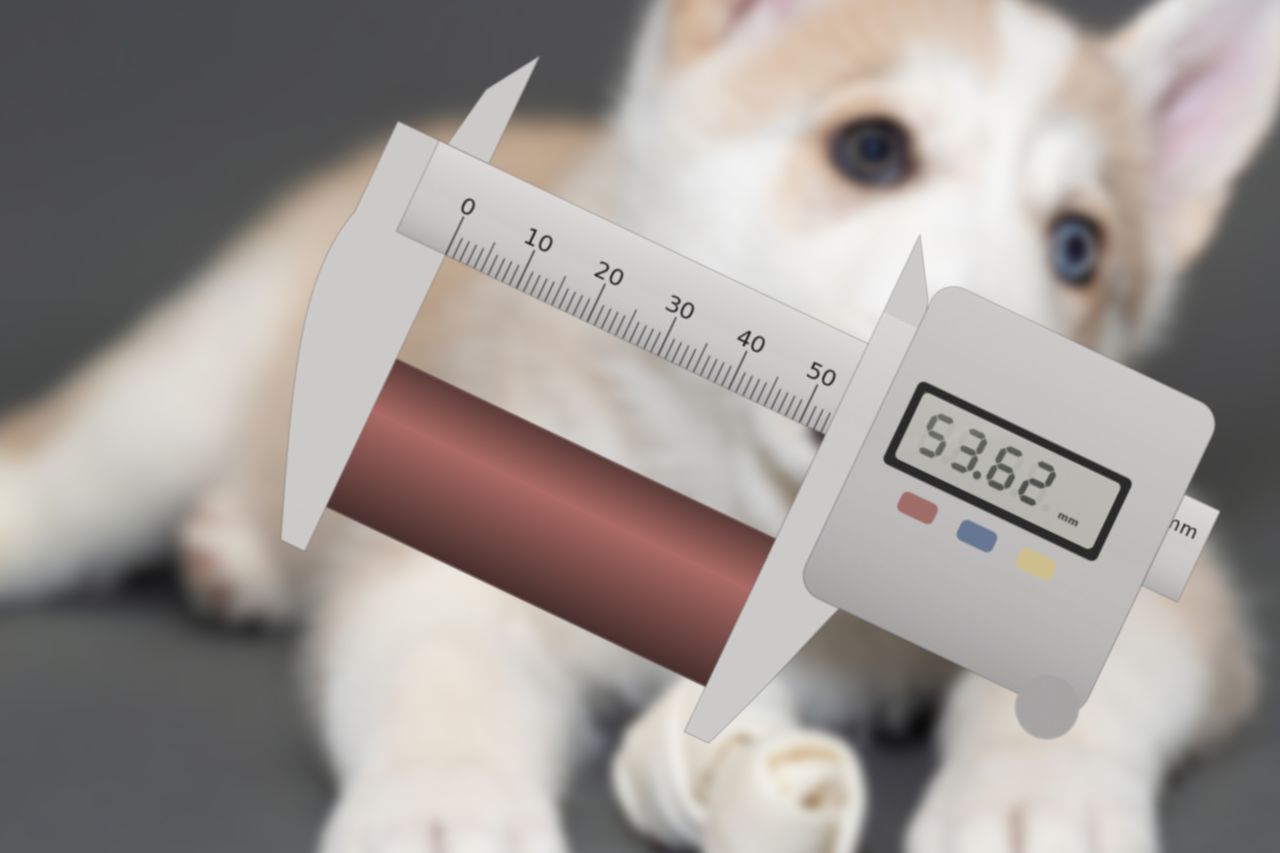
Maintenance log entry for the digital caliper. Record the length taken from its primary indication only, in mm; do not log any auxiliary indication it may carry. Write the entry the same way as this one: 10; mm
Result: 53.62; mm
